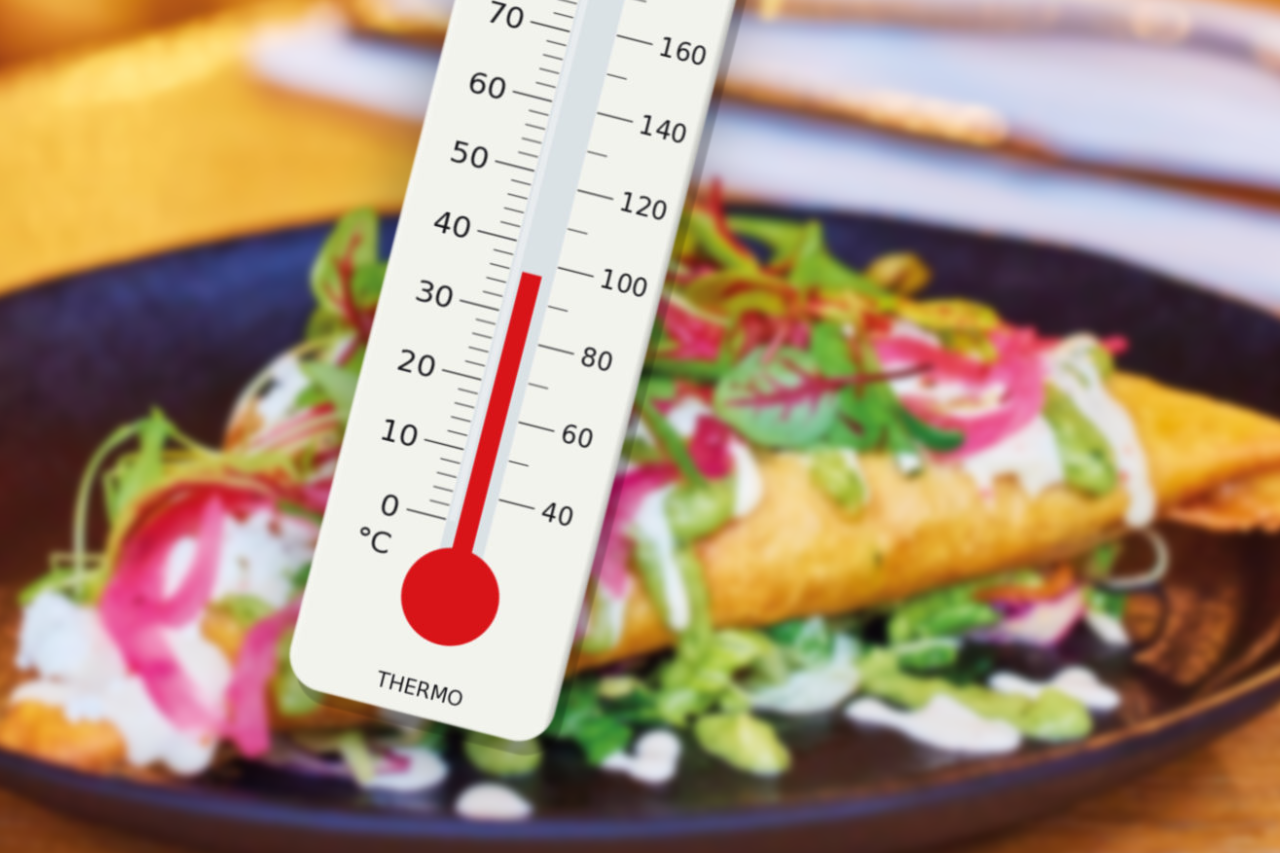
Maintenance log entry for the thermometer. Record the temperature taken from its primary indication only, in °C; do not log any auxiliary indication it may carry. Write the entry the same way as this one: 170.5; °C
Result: 36; °C
